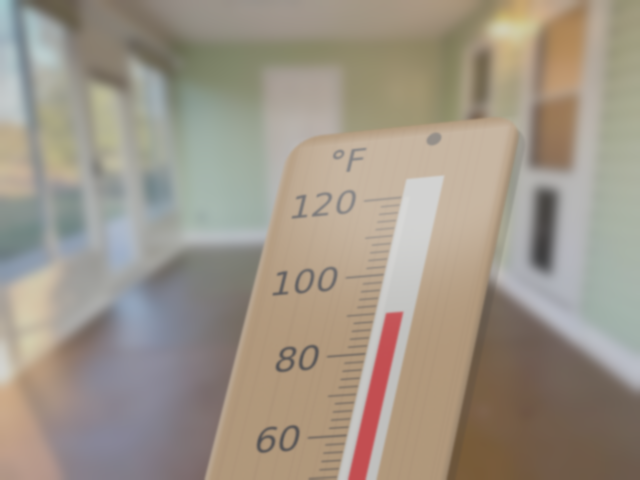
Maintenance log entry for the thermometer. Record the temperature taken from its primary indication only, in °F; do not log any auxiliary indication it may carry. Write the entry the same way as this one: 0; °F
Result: 90; °F
